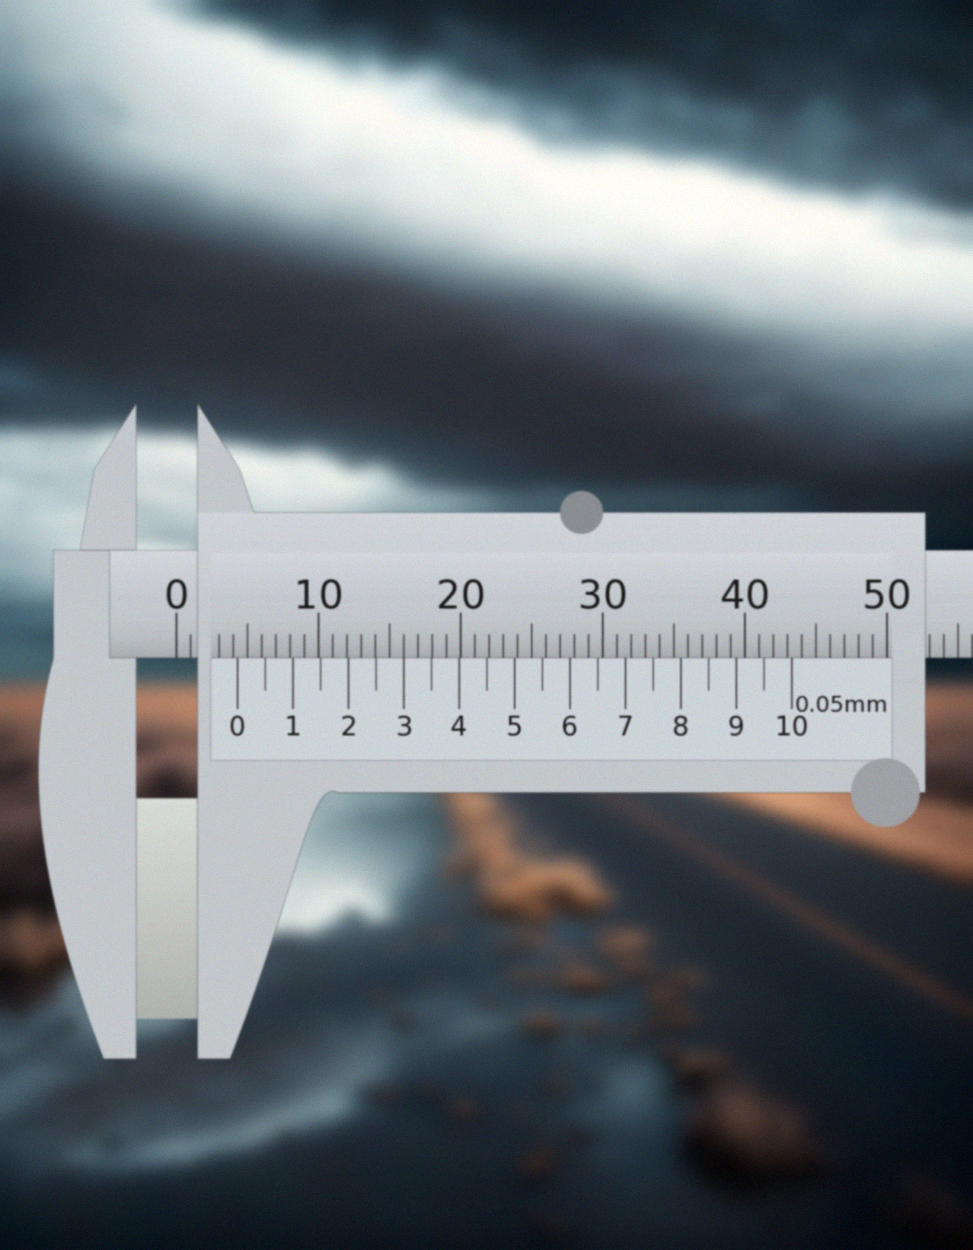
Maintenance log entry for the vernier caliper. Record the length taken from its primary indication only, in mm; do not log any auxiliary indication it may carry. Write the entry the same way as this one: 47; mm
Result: 4.3; mm
